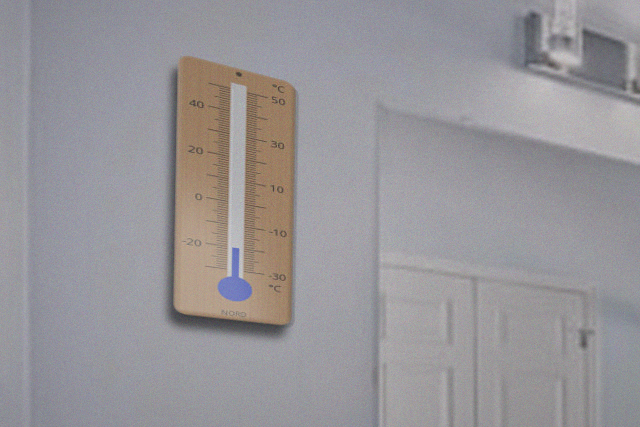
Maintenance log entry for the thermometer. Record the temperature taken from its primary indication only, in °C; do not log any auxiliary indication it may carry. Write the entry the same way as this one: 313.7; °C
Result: -20; °C
